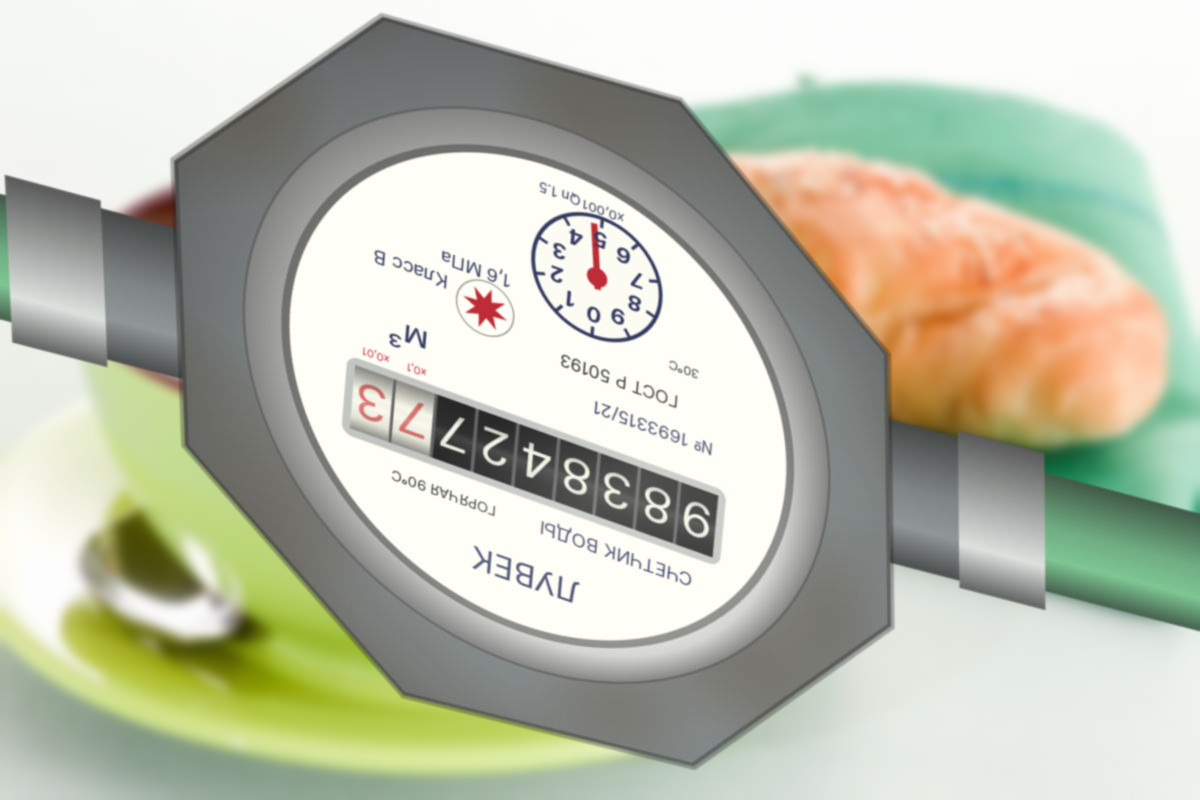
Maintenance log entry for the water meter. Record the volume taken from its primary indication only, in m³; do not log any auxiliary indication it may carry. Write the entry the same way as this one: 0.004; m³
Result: 9838427.734; m³
